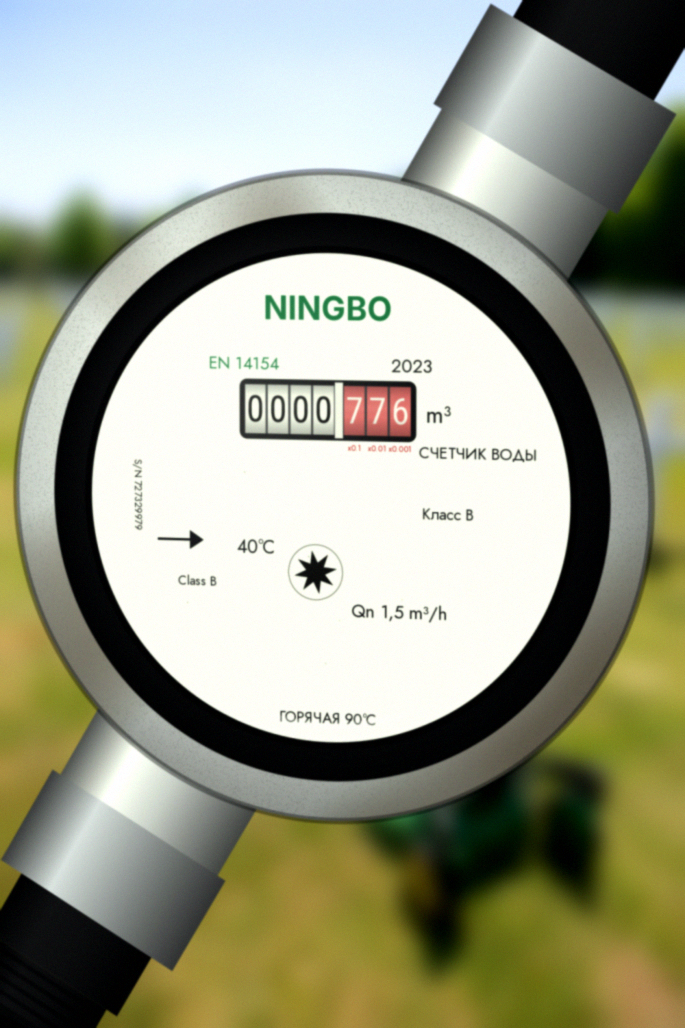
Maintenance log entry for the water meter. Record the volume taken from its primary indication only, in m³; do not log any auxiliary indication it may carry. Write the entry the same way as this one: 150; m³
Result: 0.776; m³
